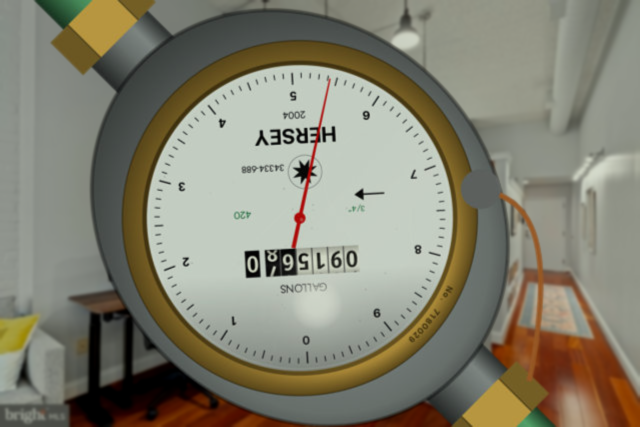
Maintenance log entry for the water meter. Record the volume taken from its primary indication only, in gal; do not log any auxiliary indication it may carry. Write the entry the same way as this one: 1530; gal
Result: 915675.4; gal
